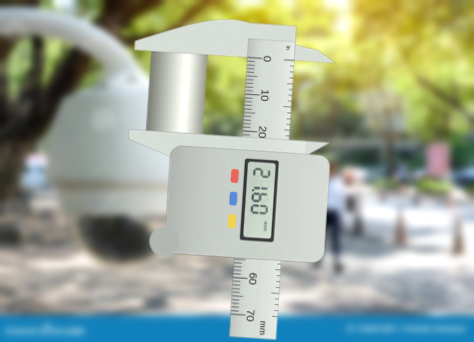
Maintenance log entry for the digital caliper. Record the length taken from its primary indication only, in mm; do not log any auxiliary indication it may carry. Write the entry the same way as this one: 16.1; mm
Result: 21.60; mm
